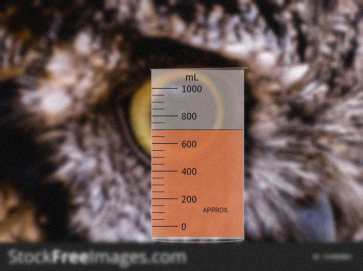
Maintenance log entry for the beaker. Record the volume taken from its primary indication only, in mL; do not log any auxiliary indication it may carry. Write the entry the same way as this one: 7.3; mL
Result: 700; mL
